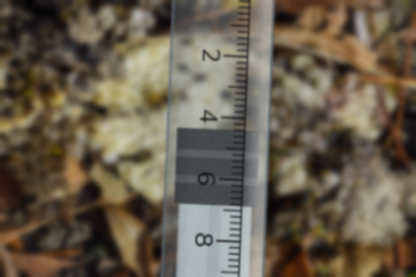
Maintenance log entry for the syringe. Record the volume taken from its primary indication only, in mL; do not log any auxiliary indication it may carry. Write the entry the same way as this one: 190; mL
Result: 4.4; mL
